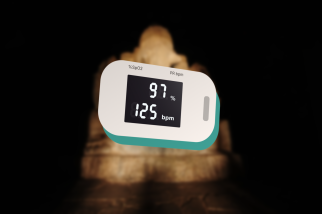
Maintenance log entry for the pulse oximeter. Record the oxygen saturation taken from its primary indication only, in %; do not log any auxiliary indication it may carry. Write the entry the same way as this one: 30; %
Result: 97; %
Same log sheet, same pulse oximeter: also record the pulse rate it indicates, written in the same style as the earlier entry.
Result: 125; bpm
